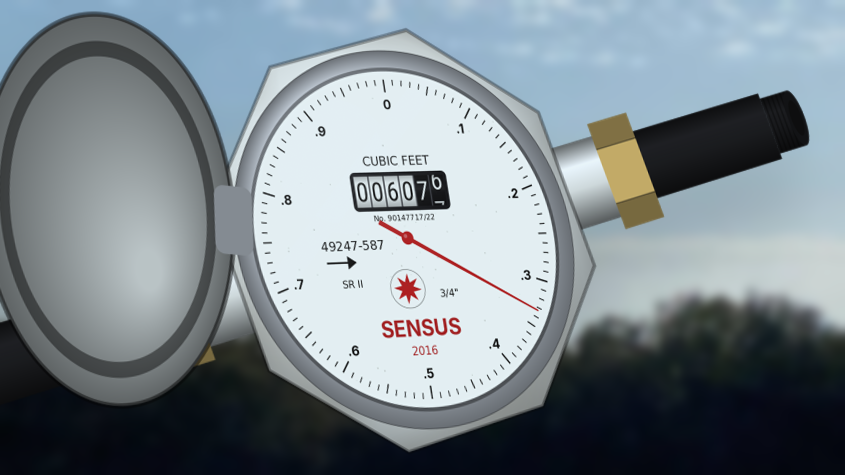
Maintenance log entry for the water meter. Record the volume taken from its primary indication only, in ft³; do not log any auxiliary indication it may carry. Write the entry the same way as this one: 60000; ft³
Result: 6076.33; ft³
